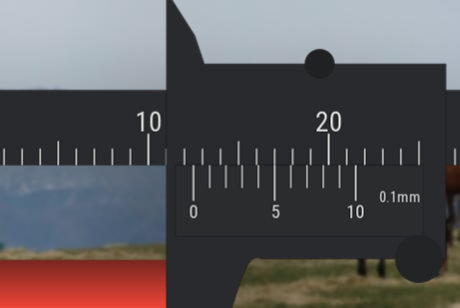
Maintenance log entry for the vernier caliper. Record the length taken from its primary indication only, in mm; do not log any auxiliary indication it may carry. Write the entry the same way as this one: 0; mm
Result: 12.5; mm
